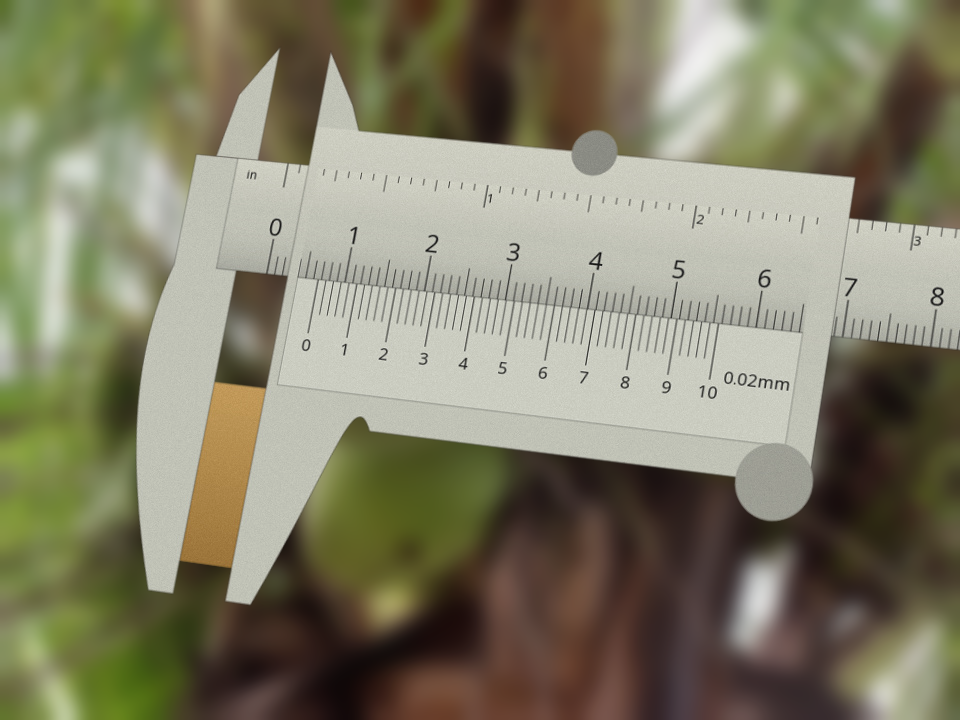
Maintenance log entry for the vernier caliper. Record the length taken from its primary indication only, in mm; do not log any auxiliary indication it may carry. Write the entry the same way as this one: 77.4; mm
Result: 6.6; mm
